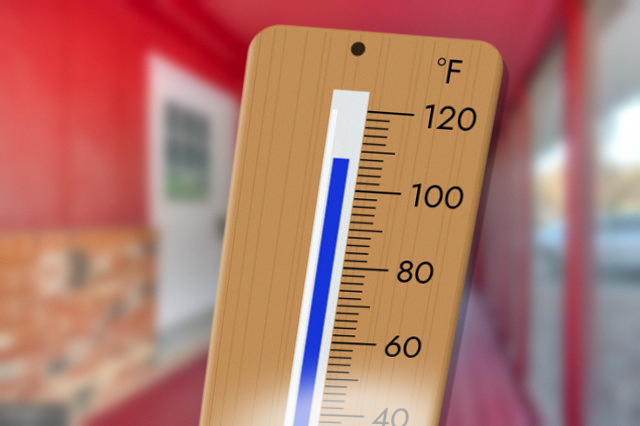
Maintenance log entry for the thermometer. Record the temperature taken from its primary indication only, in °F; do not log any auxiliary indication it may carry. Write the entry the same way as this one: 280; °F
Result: 108; °F
